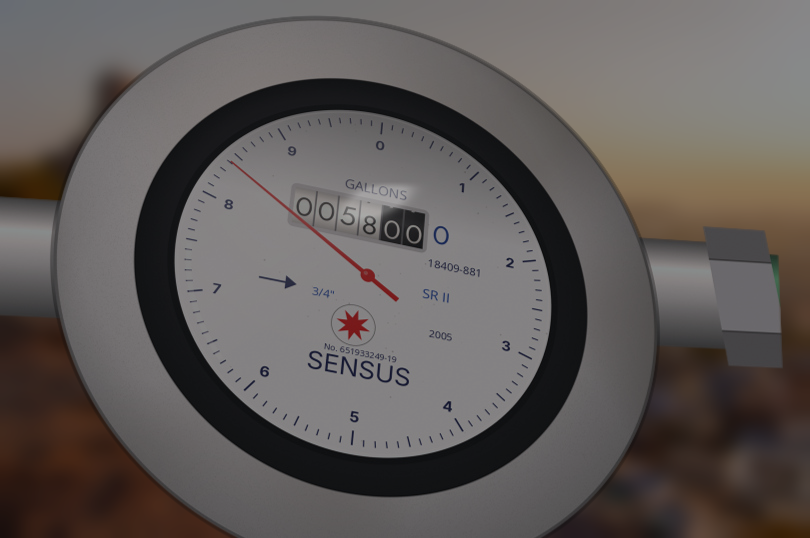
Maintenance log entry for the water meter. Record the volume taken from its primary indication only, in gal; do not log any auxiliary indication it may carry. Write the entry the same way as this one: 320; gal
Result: 57998.4; gal
